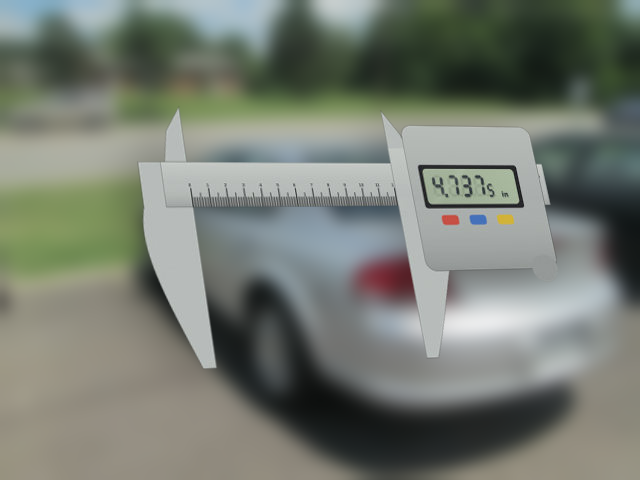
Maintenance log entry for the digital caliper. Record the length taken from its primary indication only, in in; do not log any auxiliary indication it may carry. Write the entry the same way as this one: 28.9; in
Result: 4.7375; in
